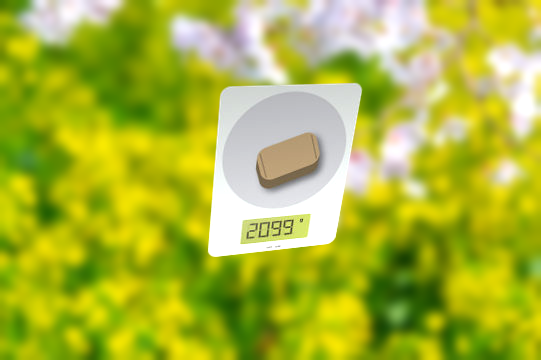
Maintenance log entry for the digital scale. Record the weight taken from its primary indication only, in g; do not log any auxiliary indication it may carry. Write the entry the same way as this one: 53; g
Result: 2099; g
